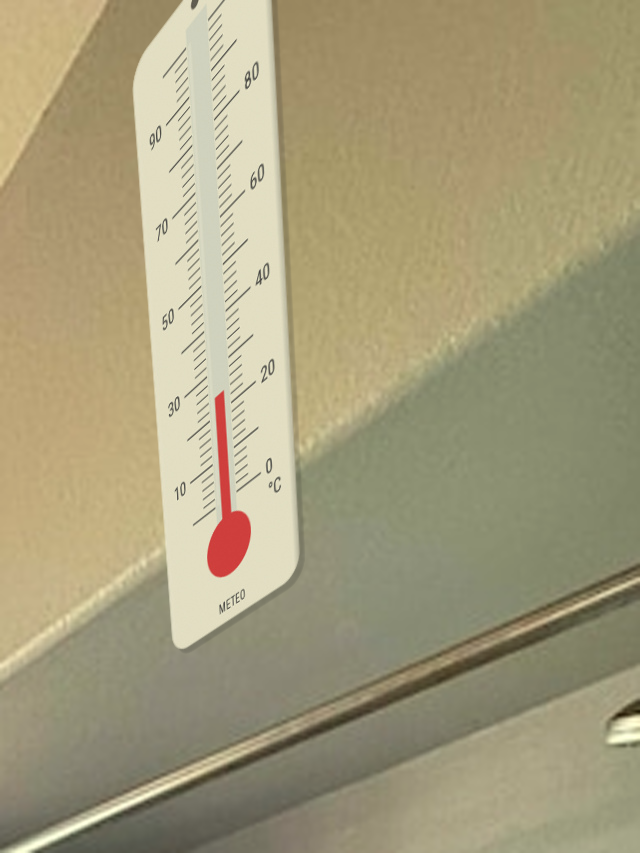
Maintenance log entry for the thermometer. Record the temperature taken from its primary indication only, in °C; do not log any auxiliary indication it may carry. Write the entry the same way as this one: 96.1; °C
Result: 24; °C
